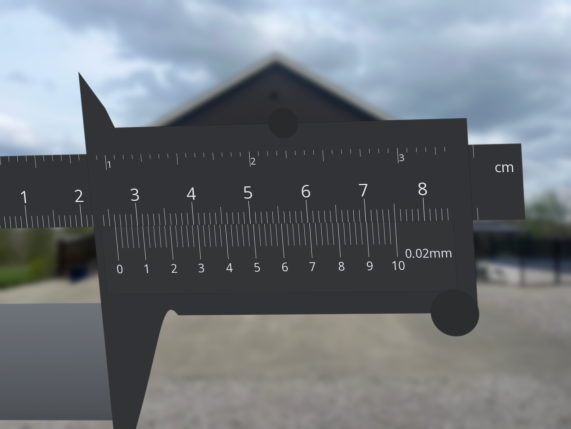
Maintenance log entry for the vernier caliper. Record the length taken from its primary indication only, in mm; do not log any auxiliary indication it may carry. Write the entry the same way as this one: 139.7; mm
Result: 26.0; mm
